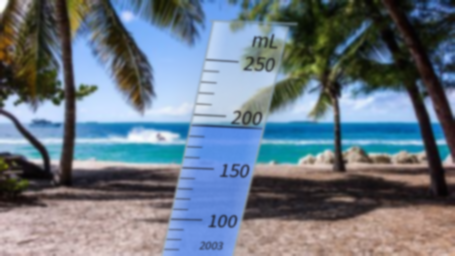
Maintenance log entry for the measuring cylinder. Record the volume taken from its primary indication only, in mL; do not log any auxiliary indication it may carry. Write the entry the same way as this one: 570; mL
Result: 190; mL
